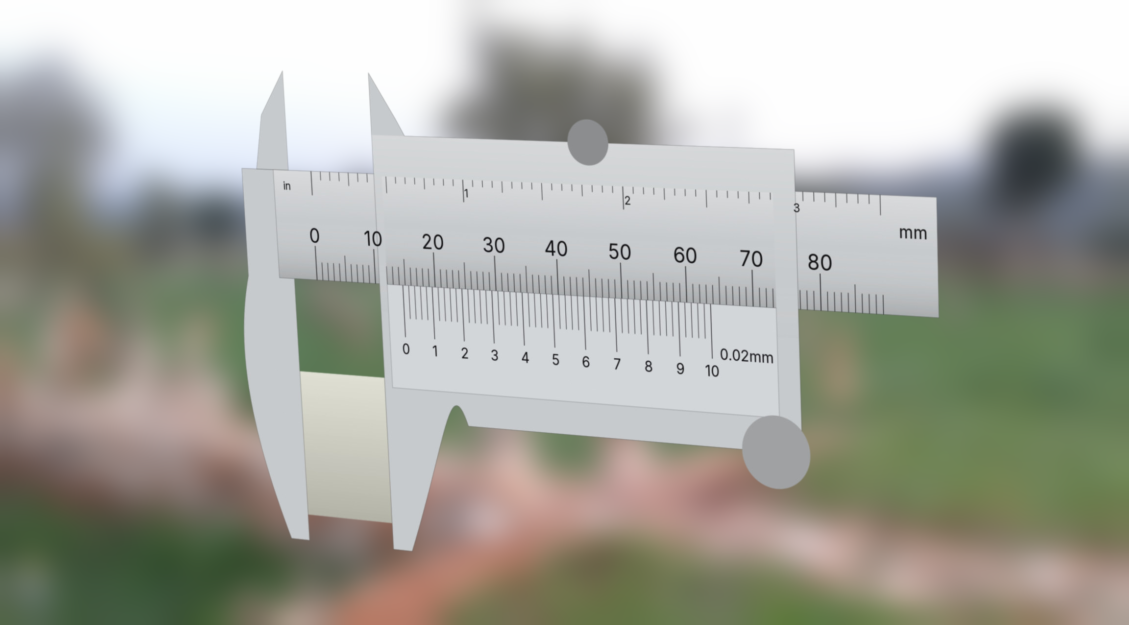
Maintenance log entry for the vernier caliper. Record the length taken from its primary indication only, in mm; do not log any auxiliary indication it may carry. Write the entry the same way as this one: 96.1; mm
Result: 14.6; mm
